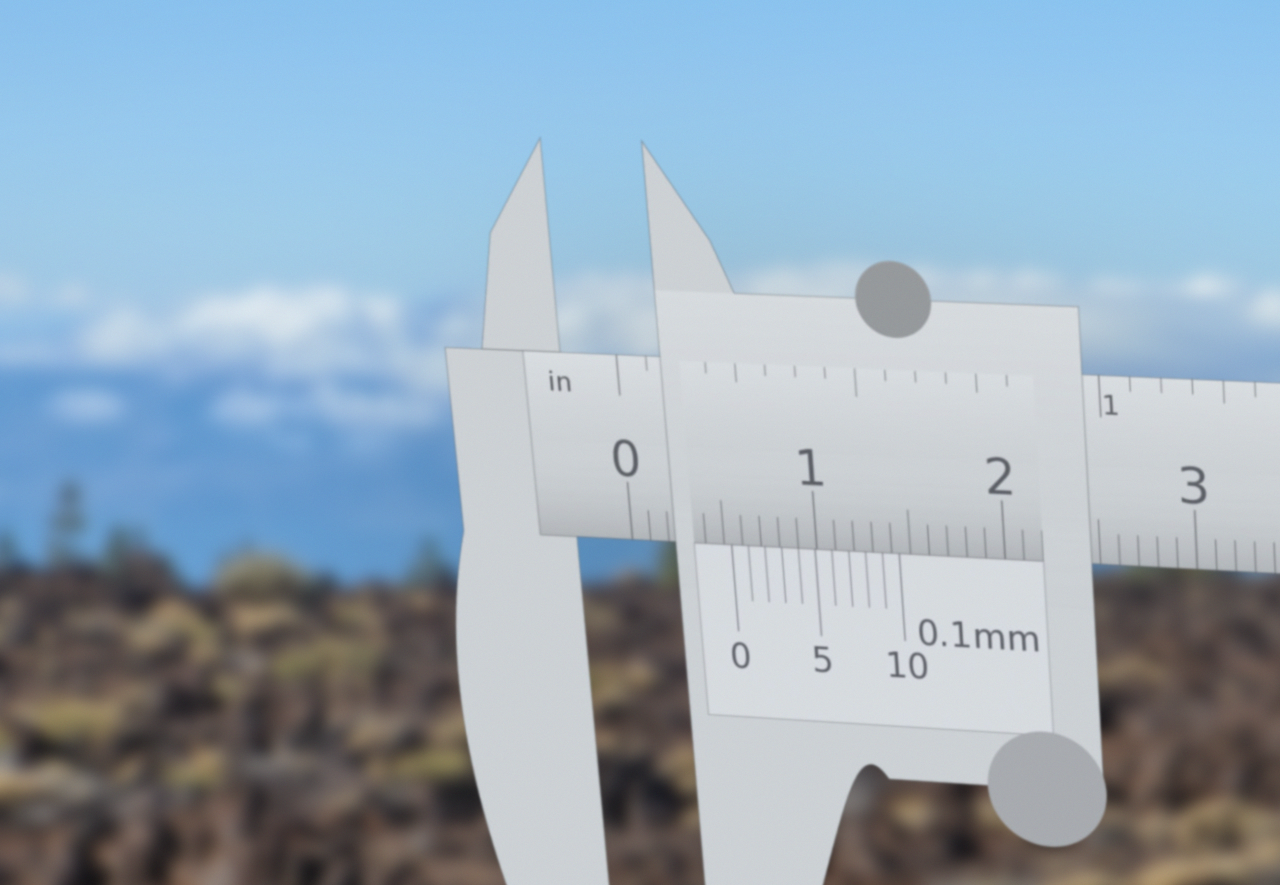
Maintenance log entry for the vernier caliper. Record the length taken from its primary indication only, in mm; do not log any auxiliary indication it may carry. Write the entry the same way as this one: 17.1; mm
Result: 5.4; mm
